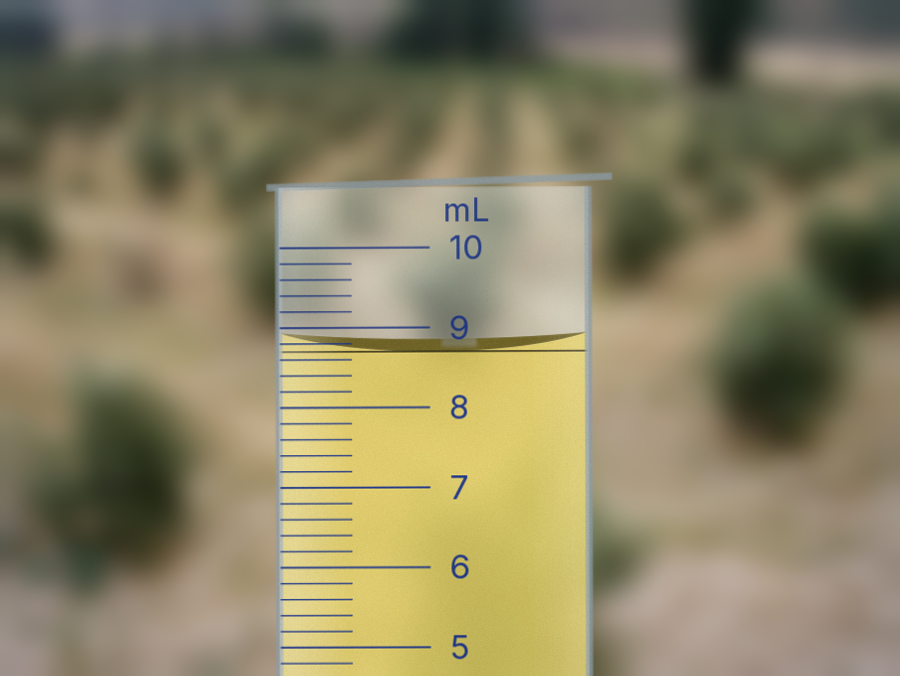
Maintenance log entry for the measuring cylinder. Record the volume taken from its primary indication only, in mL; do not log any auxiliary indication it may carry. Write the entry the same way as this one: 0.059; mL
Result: 8.7; mL
